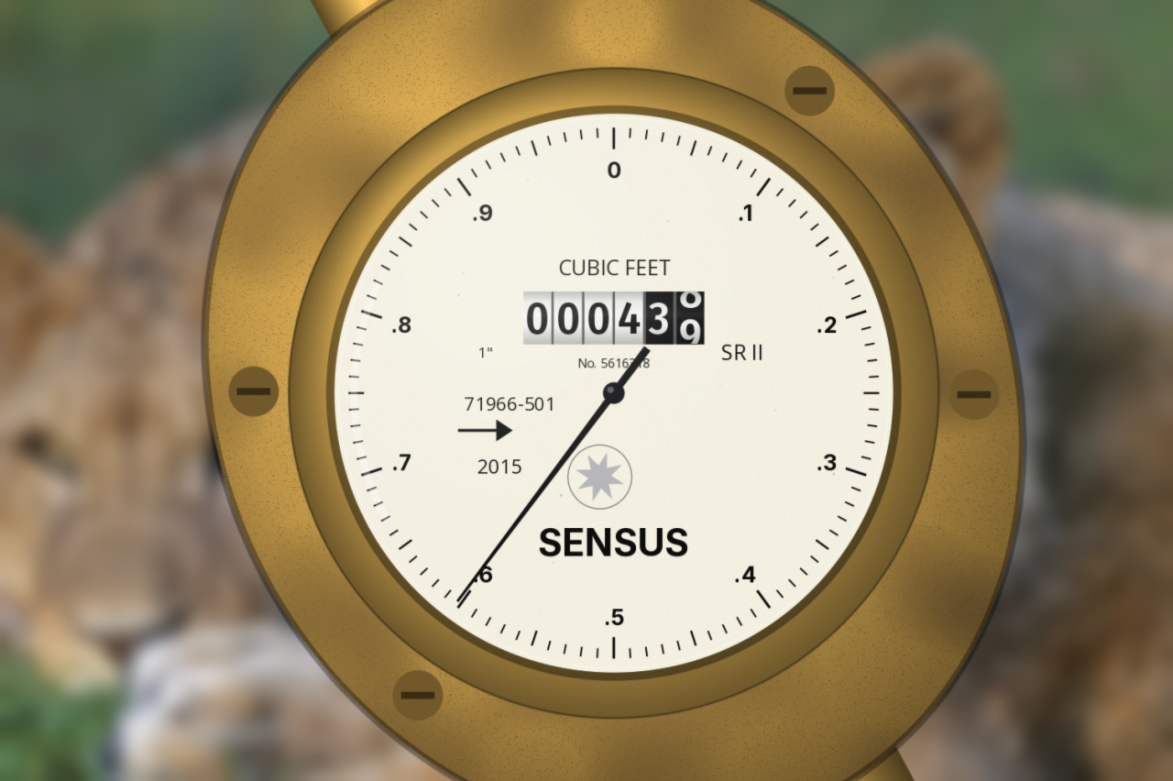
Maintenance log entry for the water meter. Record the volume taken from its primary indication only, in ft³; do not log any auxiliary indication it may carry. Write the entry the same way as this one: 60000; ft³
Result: 438.60; ft³
